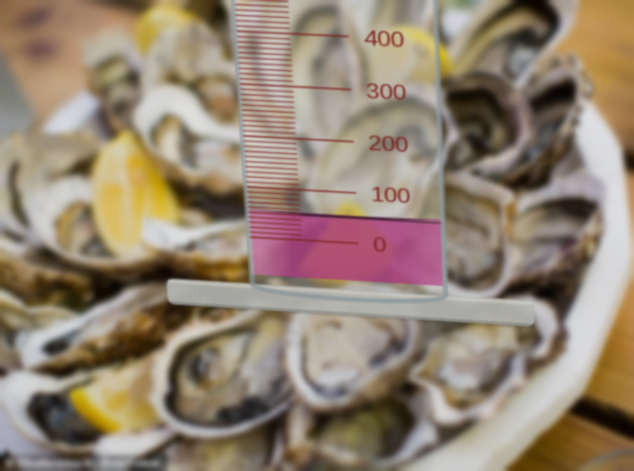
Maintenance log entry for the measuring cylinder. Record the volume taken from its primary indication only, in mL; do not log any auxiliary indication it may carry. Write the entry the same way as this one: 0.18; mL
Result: 50; mL
